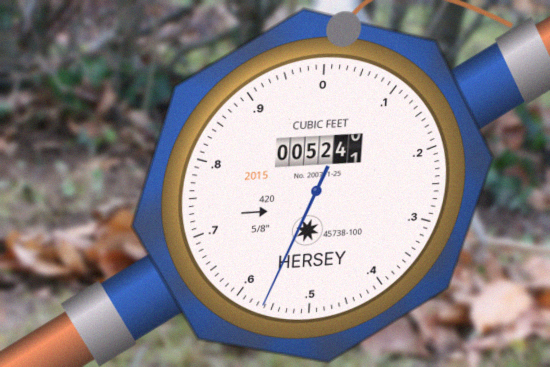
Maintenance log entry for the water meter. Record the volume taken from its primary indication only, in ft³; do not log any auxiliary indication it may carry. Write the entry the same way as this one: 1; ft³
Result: 5240.56; ft³
